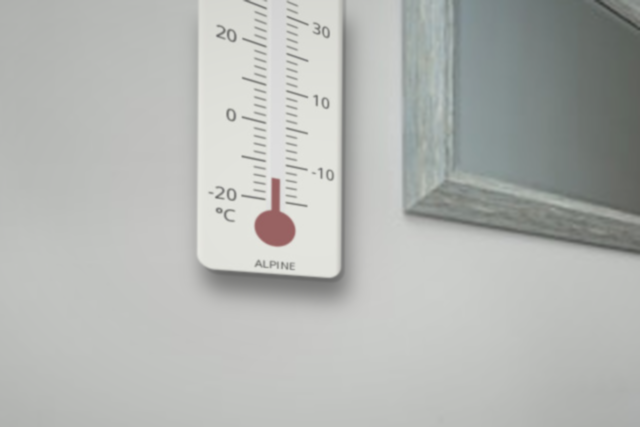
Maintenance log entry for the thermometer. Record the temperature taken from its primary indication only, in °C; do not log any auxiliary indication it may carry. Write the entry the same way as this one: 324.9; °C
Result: -14; °C
